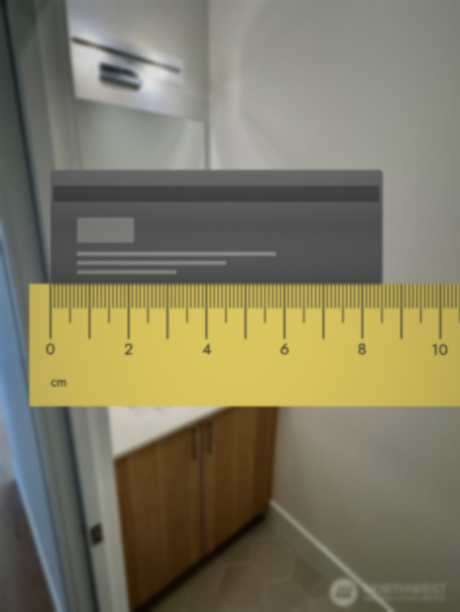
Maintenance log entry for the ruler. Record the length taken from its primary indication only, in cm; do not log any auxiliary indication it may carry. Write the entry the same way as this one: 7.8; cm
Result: 8.5; cm
